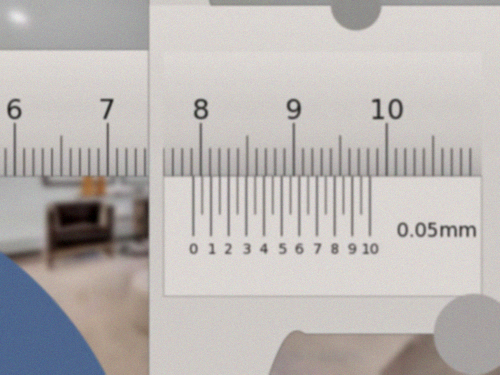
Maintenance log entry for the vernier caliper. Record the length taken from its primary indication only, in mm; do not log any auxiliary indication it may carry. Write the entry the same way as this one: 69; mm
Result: 79.2; mm
